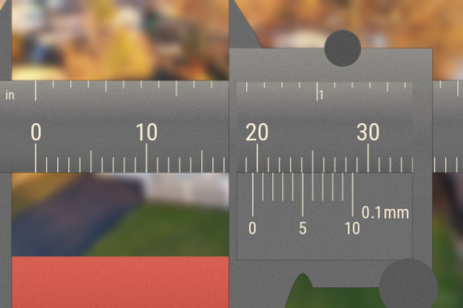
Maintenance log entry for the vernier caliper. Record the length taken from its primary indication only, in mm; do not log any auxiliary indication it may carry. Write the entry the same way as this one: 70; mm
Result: 19.6; mm
